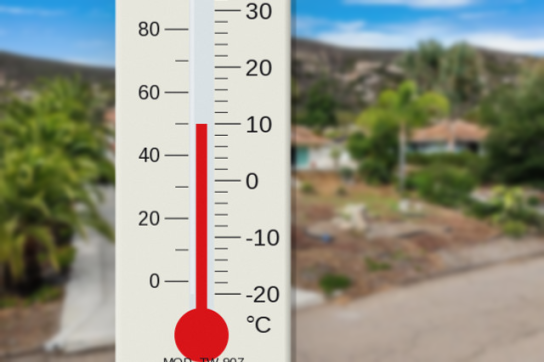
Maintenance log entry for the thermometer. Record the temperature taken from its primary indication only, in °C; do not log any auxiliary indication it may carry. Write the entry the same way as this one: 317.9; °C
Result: 10; °C
